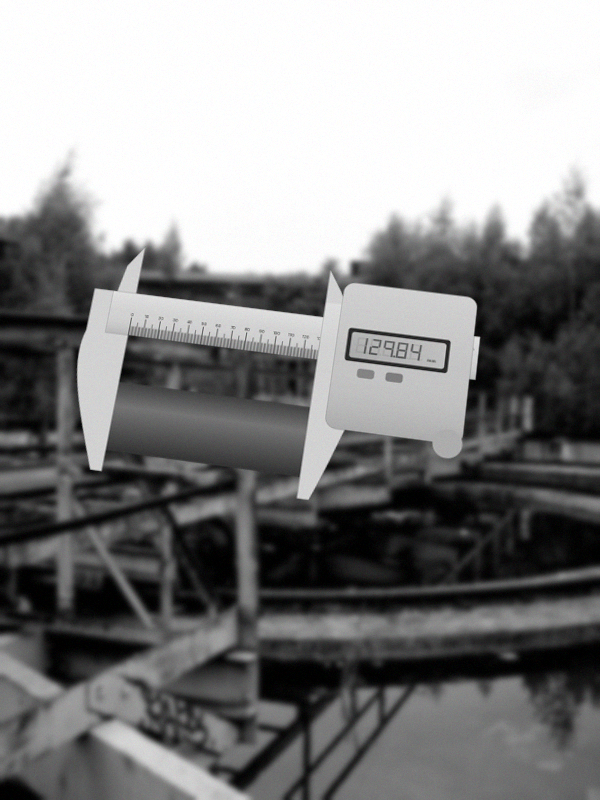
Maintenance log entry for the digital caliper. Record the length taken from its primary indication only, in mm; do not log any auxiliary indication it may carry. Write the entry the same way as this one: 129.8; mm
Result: 129.84; mm
